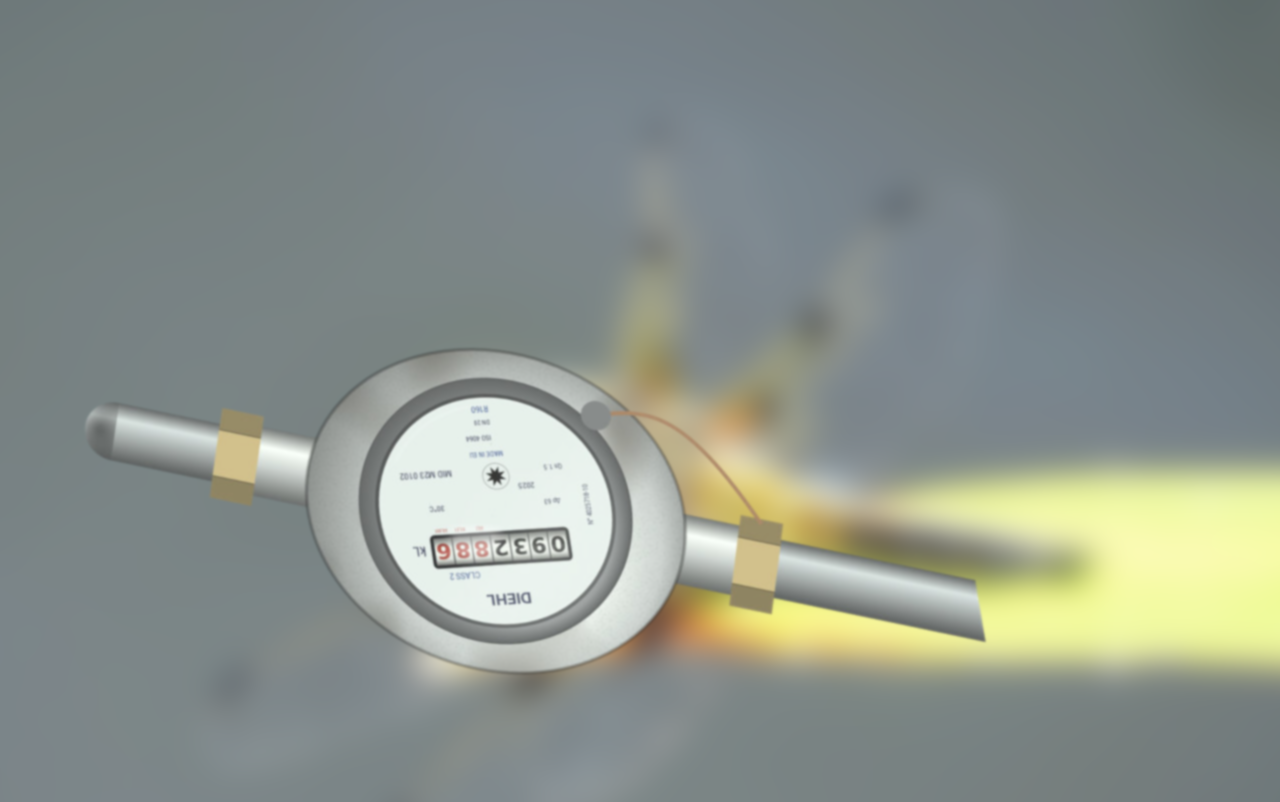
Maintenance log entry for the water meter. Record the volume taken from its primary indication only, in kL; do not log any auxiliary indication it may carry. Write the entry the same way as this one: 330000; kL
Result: 932.886; kL
